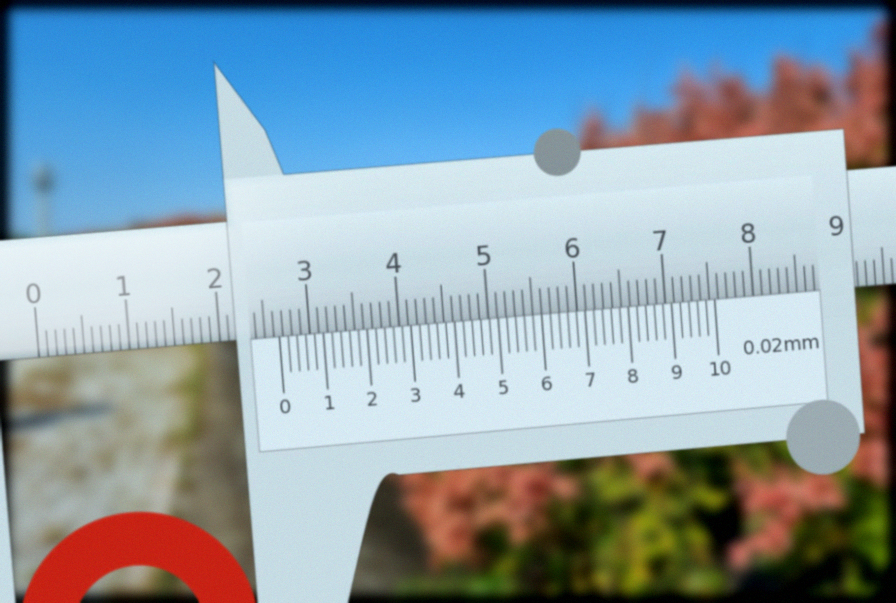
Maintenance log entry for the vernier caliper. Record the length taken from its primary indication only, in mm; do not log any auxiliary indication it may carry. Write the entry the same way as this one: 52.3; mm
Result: 26.6; mm
